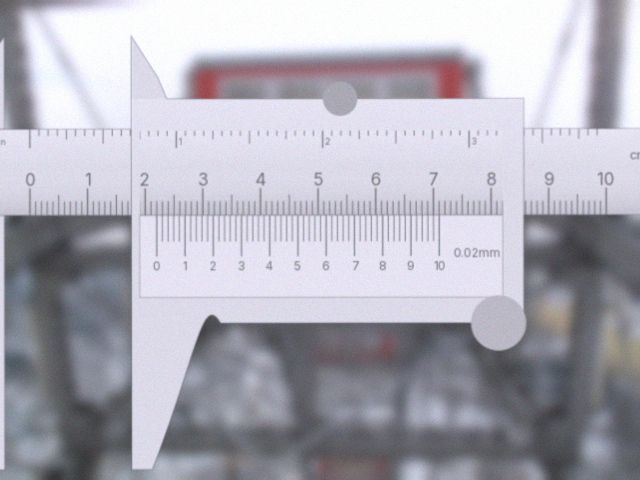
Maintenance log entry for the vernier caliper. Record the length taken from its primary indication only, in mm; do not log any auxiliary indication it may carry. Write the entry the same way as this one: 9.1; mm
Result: 22.0; mm
